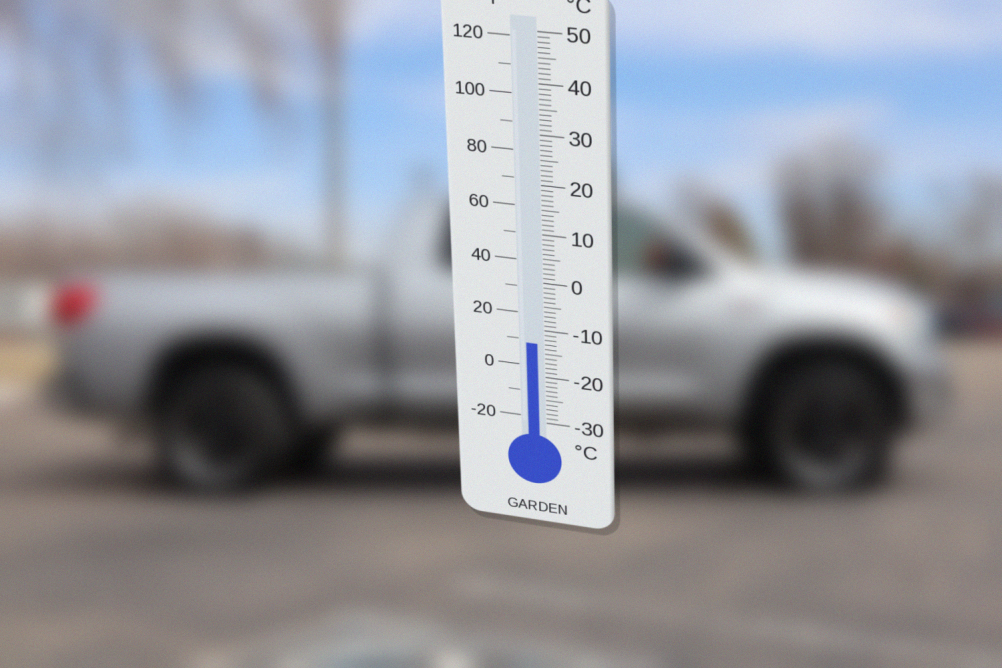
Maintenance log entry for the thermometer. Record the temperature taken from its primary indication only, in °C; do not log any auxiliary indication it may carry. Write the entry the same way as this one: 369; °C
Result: -13; °C
